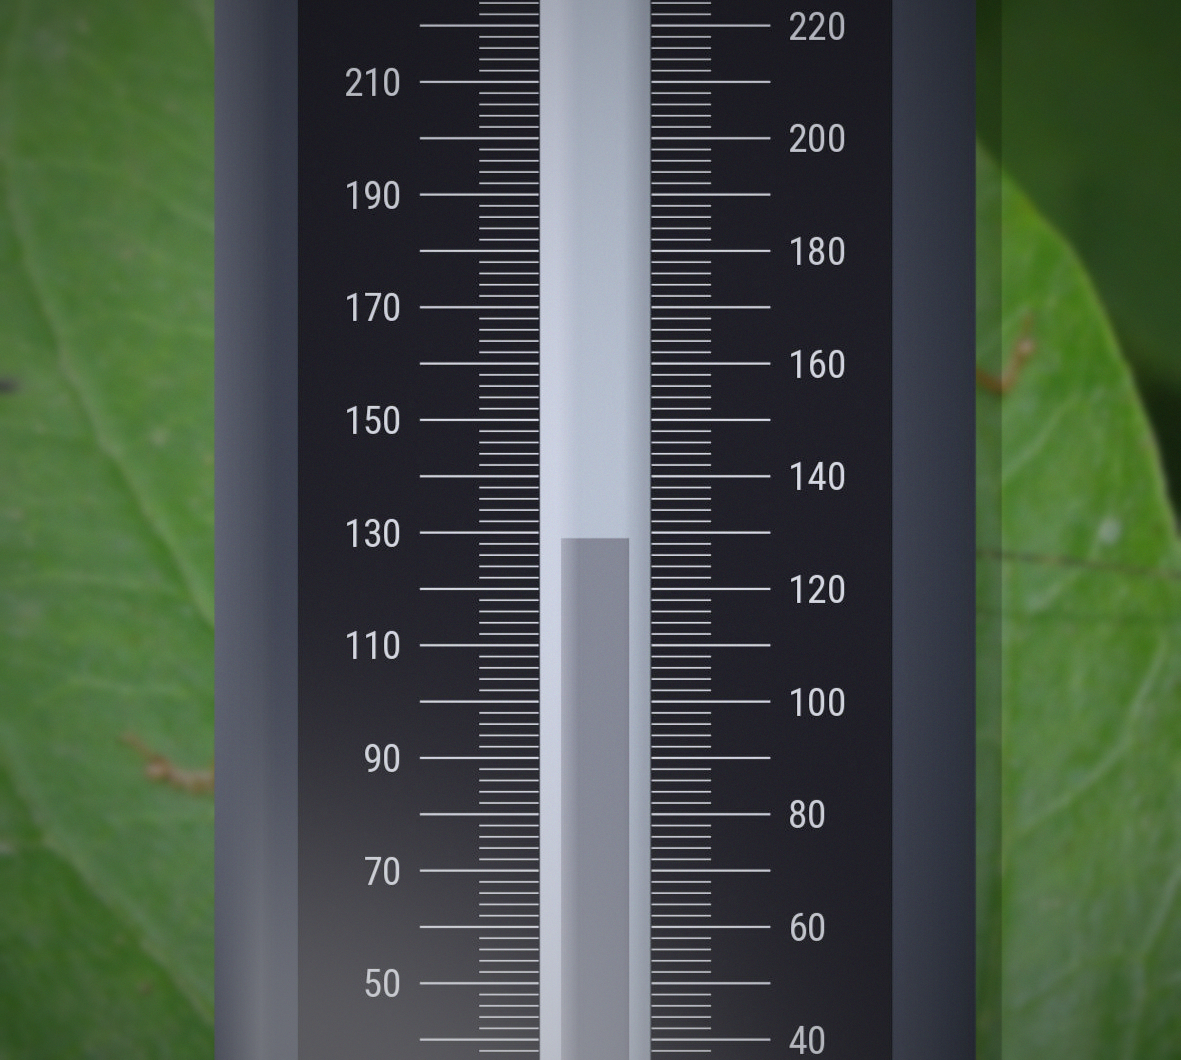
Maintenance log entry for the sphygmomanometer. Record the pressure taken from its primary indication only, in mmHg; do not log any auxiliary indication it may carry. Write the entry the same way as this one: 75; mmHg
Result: 129; mmHg
